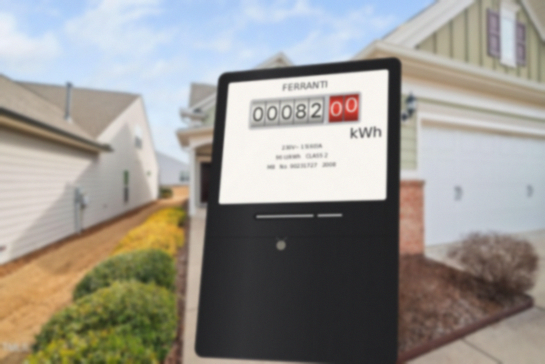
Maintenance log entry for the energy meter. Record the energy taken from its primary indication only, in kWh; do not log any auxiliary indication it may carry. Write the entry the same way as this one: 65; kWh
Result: 82.00; kWh
